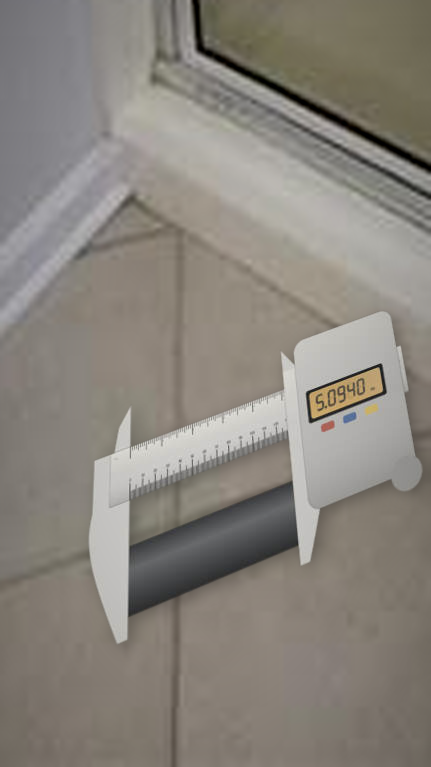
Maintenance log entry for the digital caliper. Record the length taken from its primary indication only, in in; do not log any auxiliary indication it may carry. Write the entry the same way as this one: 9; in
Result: 5.0940; in
